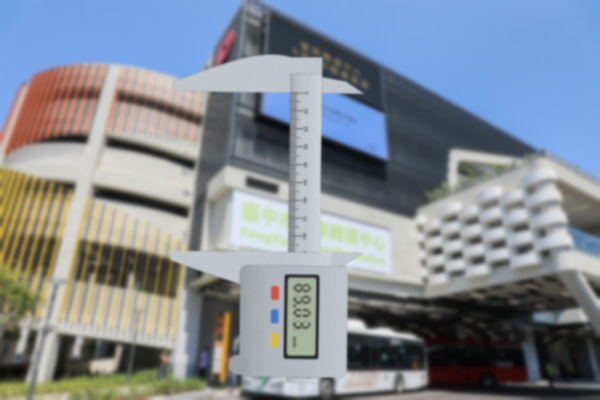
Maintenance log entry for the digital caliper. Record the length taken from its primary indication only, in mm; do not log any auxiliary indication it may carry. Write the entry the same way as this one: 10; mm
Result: 89.03; mm
